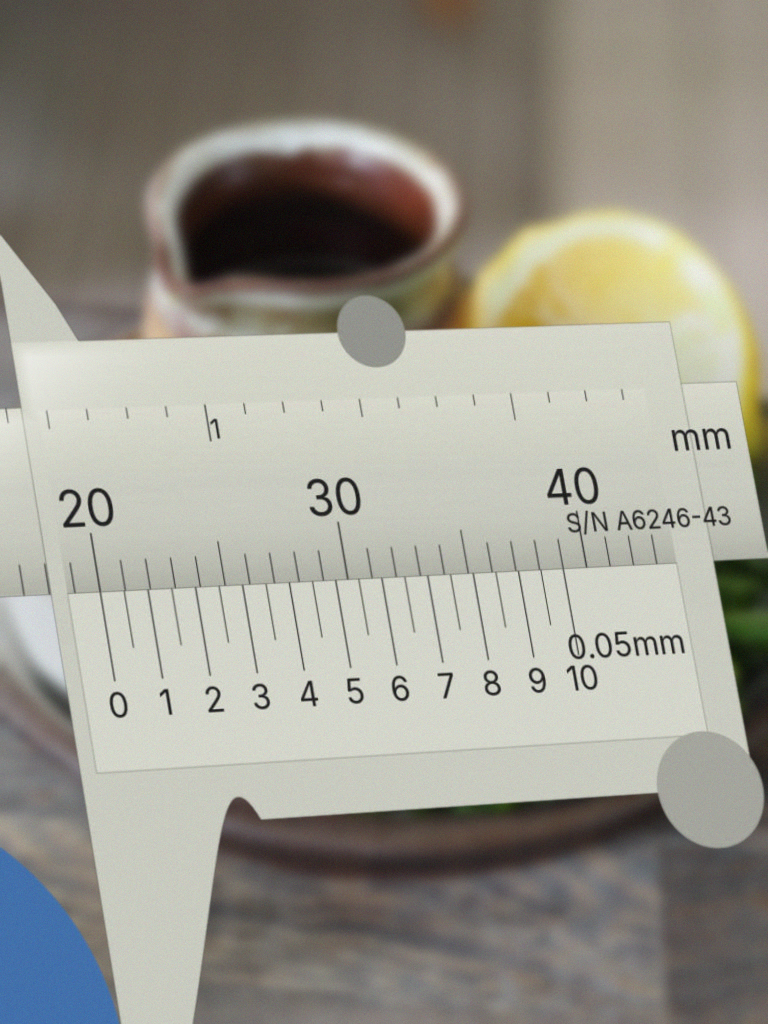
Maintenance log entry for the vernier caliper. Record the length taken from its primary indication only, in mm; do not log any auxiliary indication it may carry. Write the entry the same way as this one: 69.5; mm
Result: 20.0; mm
